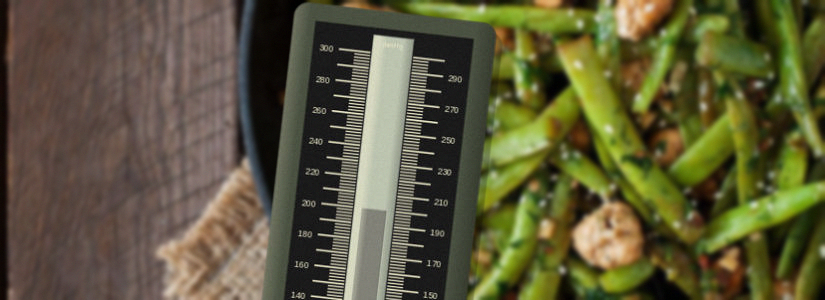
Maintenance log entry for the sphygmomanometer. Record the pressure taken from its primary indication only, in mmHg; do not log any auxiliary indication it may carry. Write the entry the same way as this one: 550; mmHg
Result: 200; mmHg
